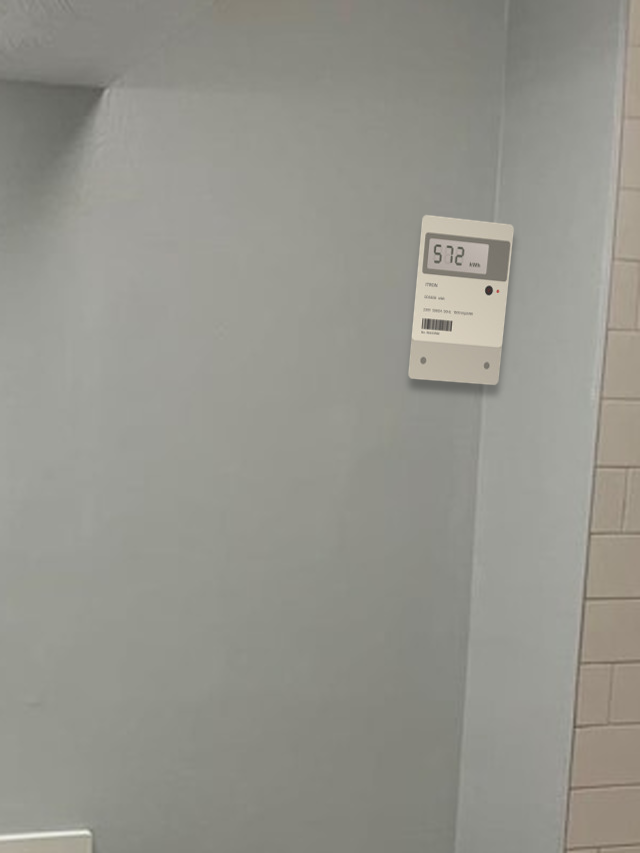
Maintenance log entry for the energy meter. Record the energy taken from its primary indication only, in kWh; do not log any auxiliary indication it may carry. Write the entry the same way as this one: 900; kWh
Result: 572; kWh
